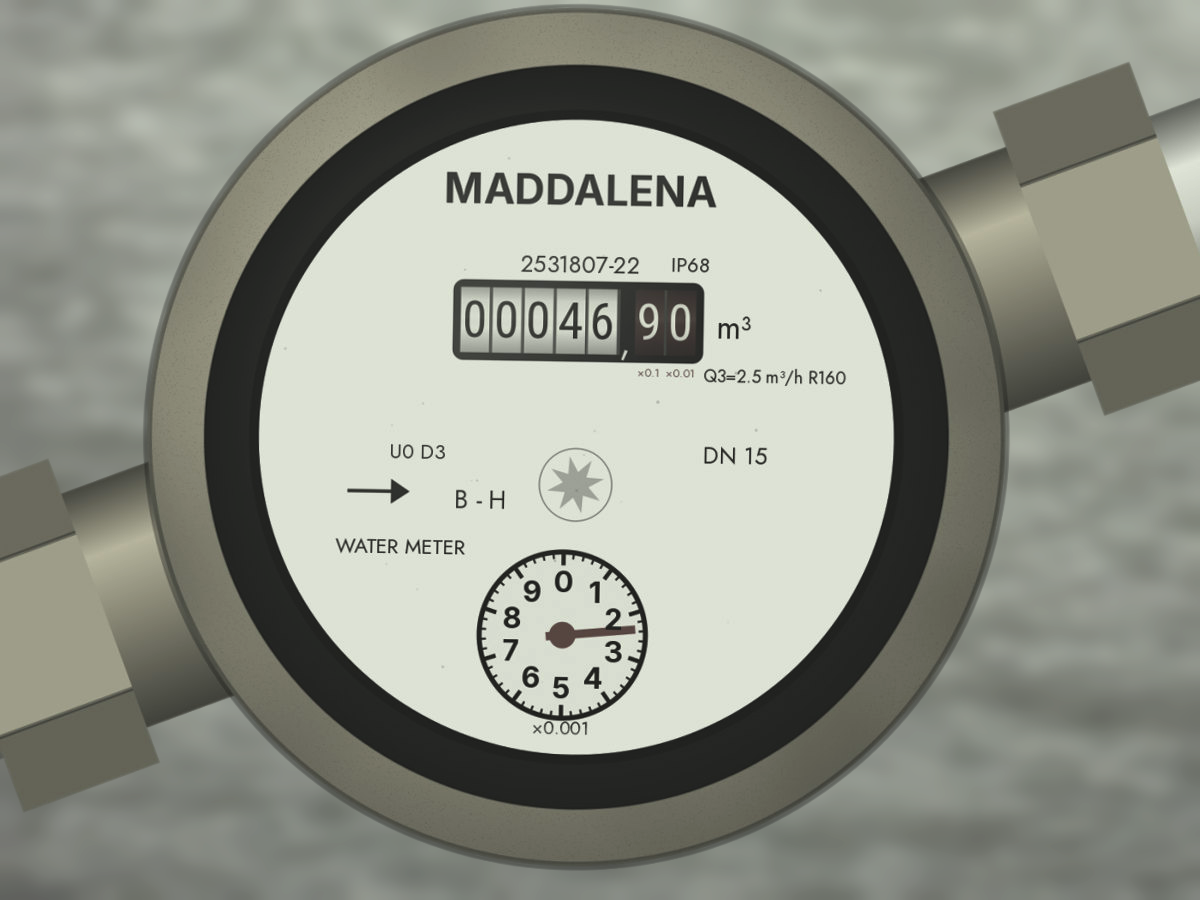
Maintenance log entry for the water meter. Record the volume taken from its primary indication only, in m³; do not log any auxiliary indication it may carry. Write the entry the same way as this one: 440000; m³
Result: 46.902; m³
